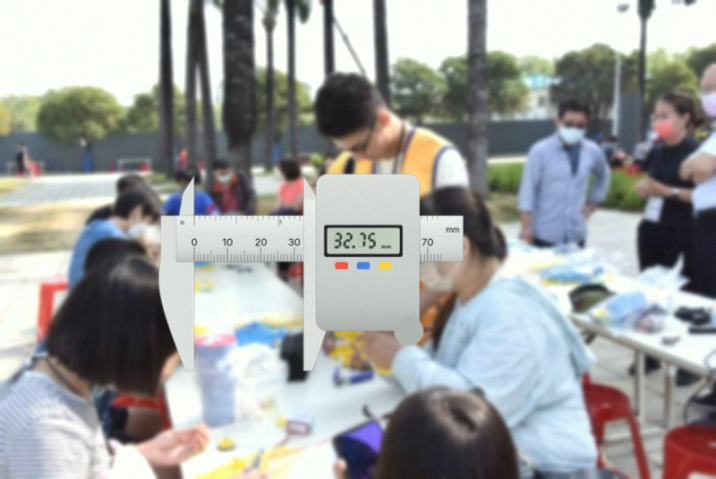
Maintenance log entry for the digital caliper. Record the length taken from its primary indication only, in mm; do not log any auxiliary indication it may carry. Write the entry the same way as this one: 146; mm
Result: 32.75; mm
